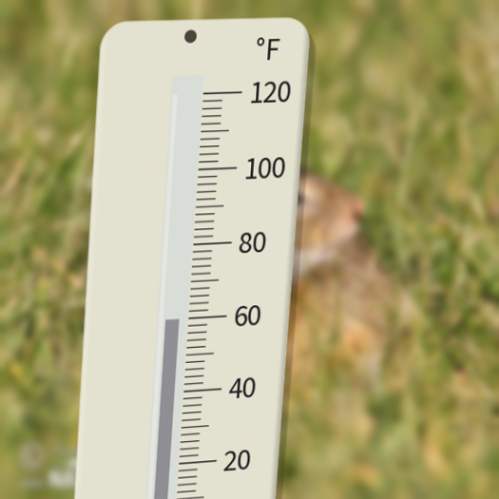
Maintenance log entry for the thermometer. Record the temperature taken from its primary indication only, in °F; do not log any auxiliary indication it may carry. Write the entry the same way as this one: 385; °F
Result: 60; °F
